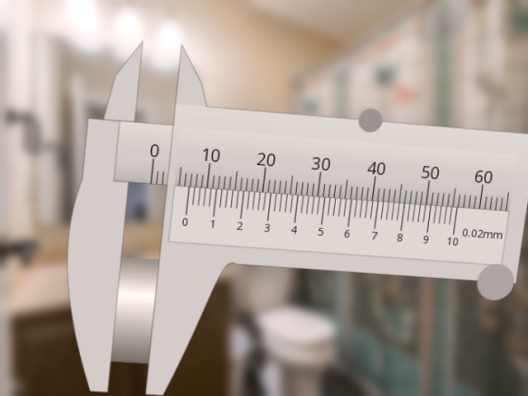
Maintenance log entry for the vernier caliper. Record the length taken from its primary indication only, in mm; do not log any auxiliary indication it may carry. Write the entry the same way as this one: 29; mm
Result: 6.8; mm
